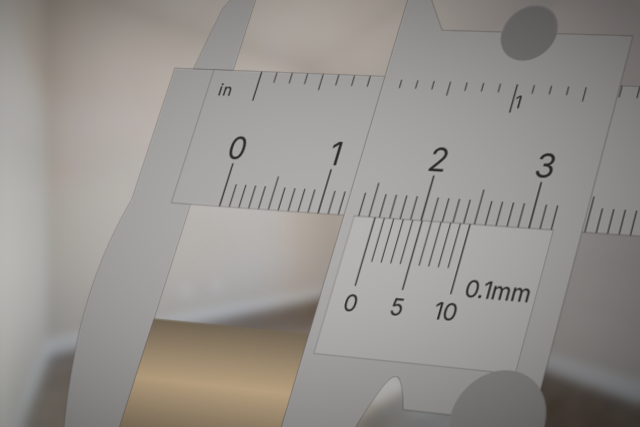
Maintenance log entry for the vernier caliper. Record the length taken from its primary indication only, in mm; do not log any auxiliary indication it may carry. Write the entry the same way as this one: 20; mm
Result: 15.6; mm
